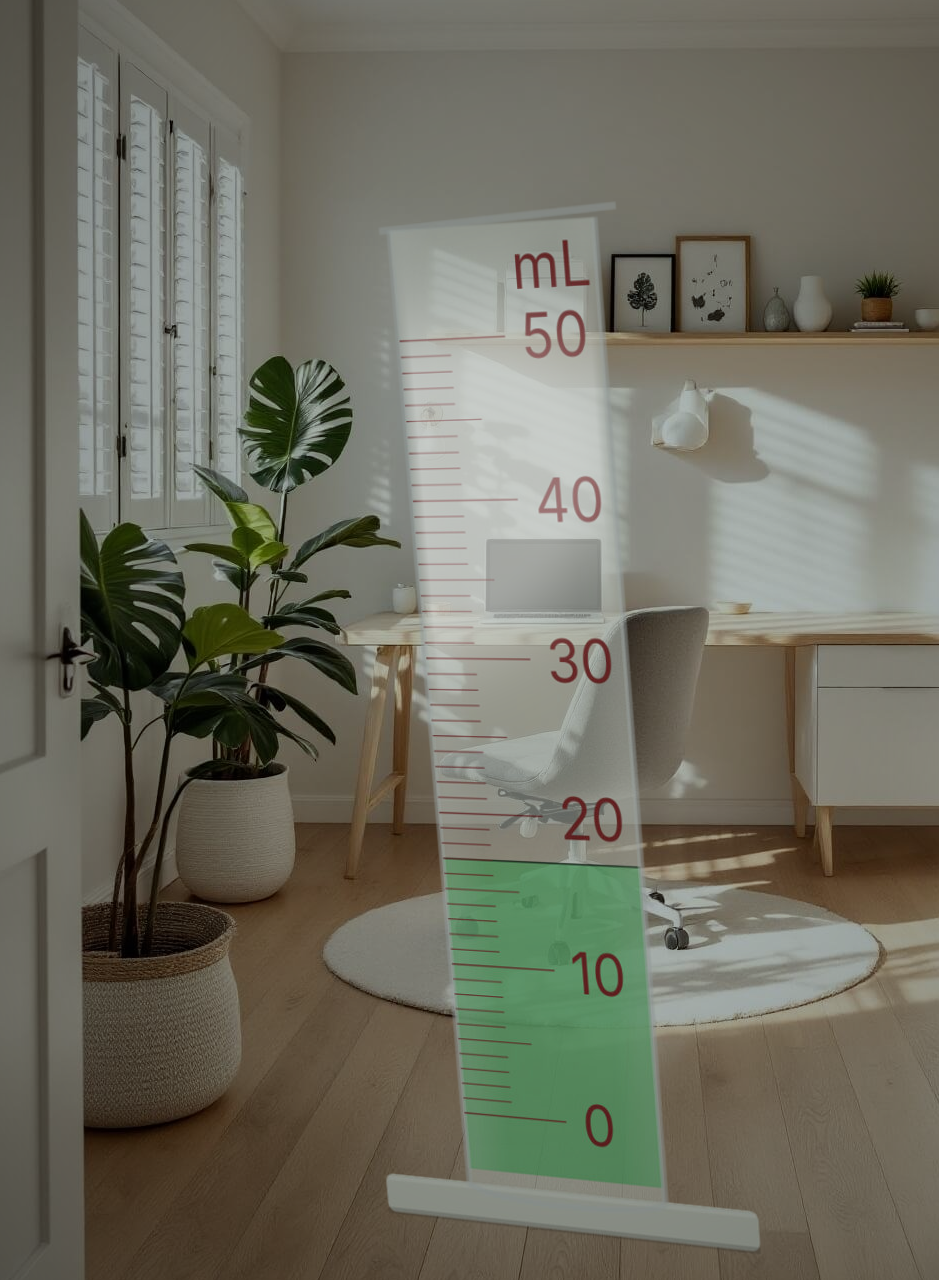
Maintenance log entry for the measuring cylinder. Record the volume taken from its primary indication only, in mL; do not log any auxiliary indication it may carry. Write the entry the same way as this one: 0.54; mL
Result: 17; mL
